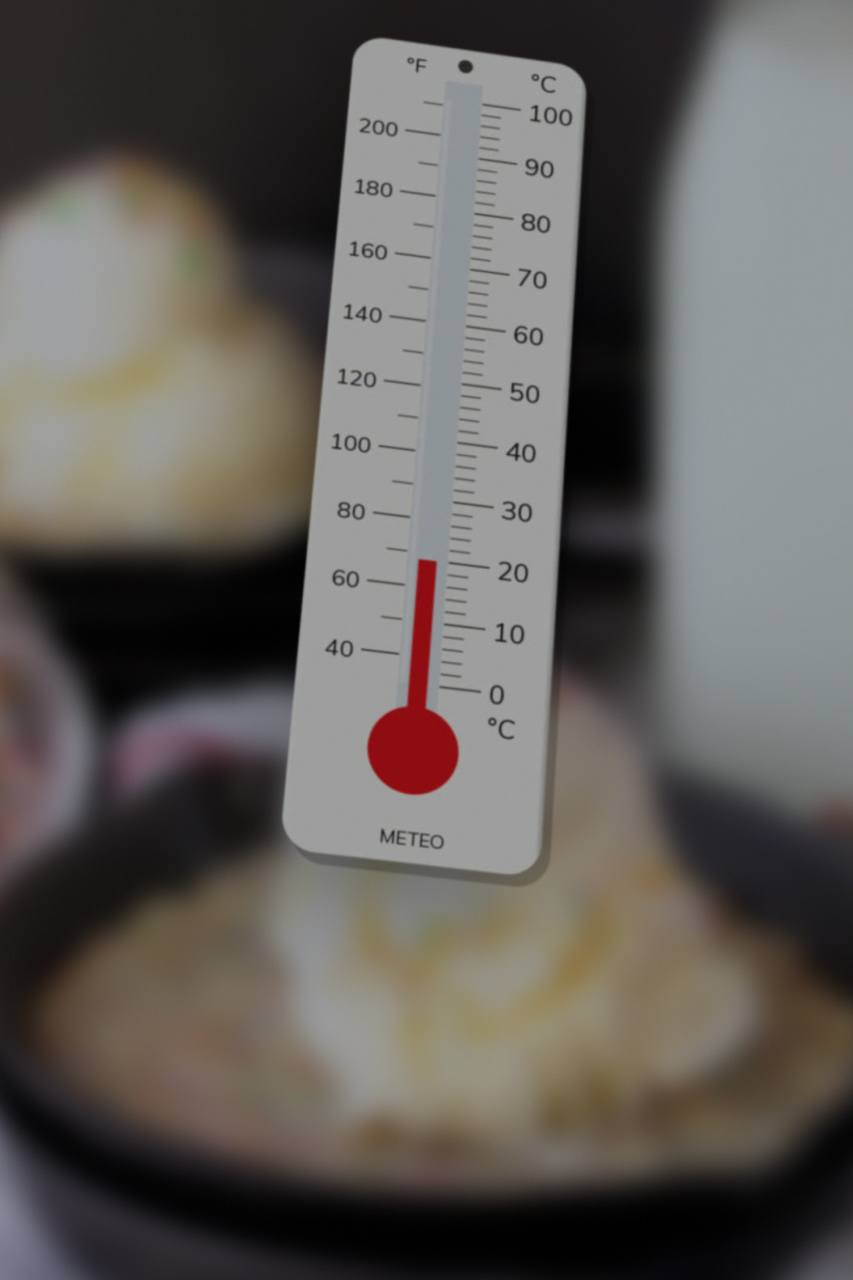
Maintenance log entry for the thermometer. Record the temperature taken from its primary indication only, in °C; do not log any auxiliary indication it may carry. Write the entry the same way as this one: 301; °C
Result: 20; °C
